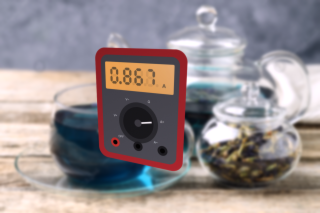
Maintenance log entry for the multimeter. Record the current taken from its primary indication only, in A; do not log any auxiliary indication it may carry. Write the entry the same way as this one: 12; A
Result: 0.867; A
